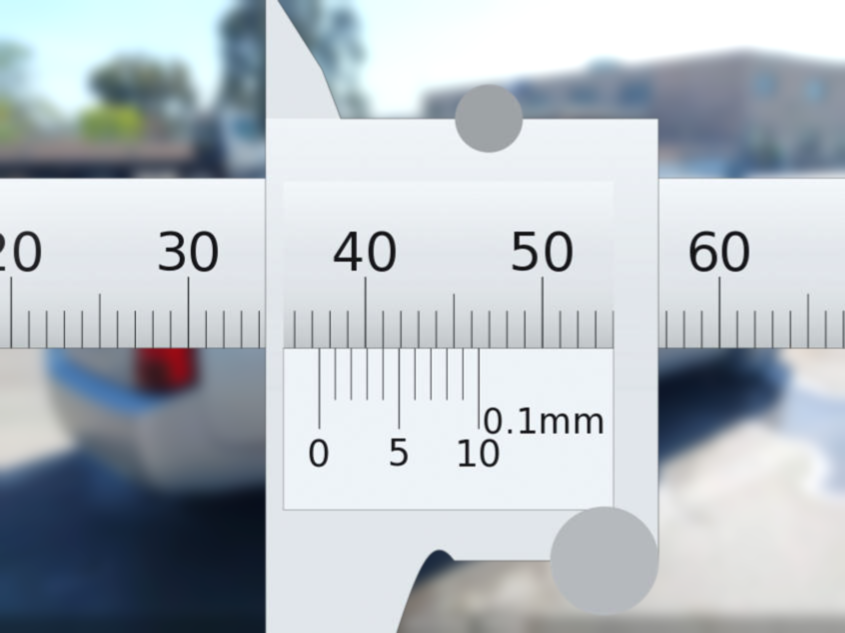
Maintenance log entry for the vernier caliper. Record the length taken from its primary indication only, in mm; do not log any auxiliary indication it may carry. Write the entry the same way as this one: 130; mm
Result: 37.4; mm
